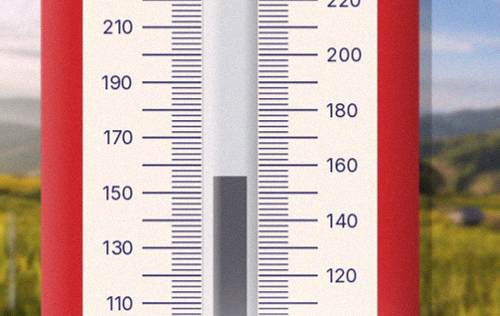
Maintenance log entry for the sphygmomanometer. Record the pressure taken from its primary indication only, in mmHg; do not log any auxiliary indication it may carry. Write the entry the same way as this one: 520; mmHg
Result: 156; mmHg
